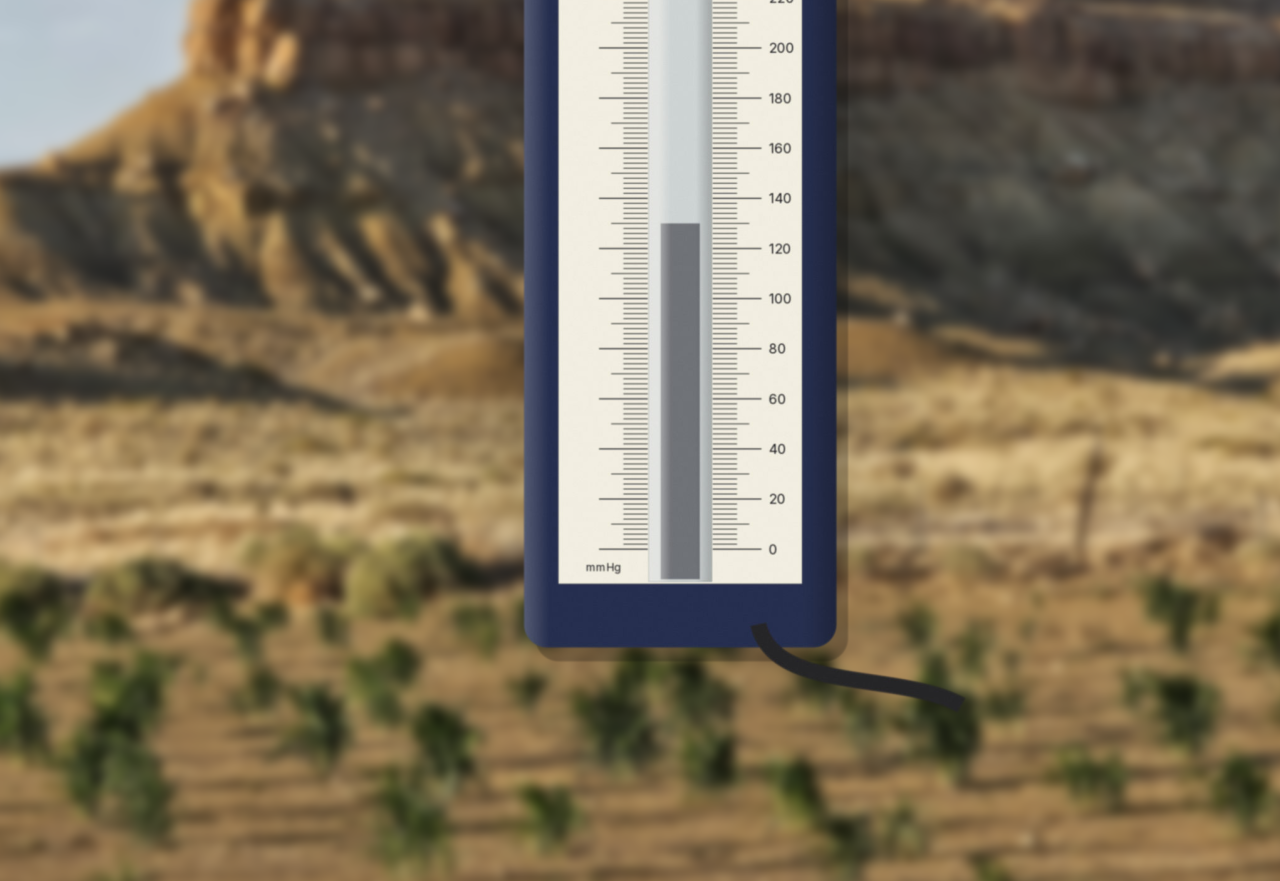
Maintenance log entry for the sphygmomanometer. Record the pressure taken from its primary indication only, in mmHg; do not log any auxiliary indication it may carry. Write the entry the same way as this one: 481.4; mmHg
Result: 130; mmHg
